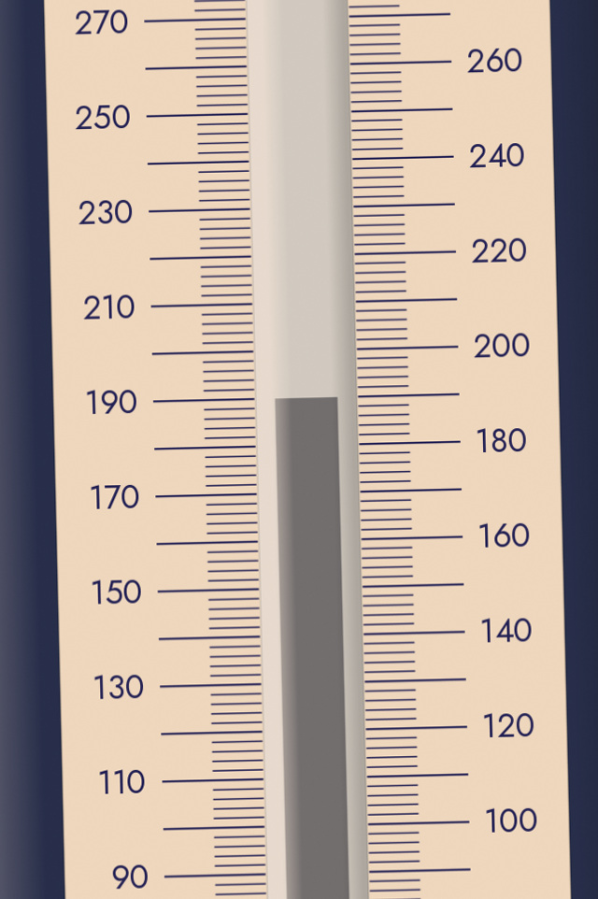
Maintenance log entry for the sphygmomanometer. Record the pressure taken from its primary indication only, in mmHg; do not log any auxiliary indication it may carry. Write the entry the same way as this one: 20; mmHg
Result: 190; mmHg
